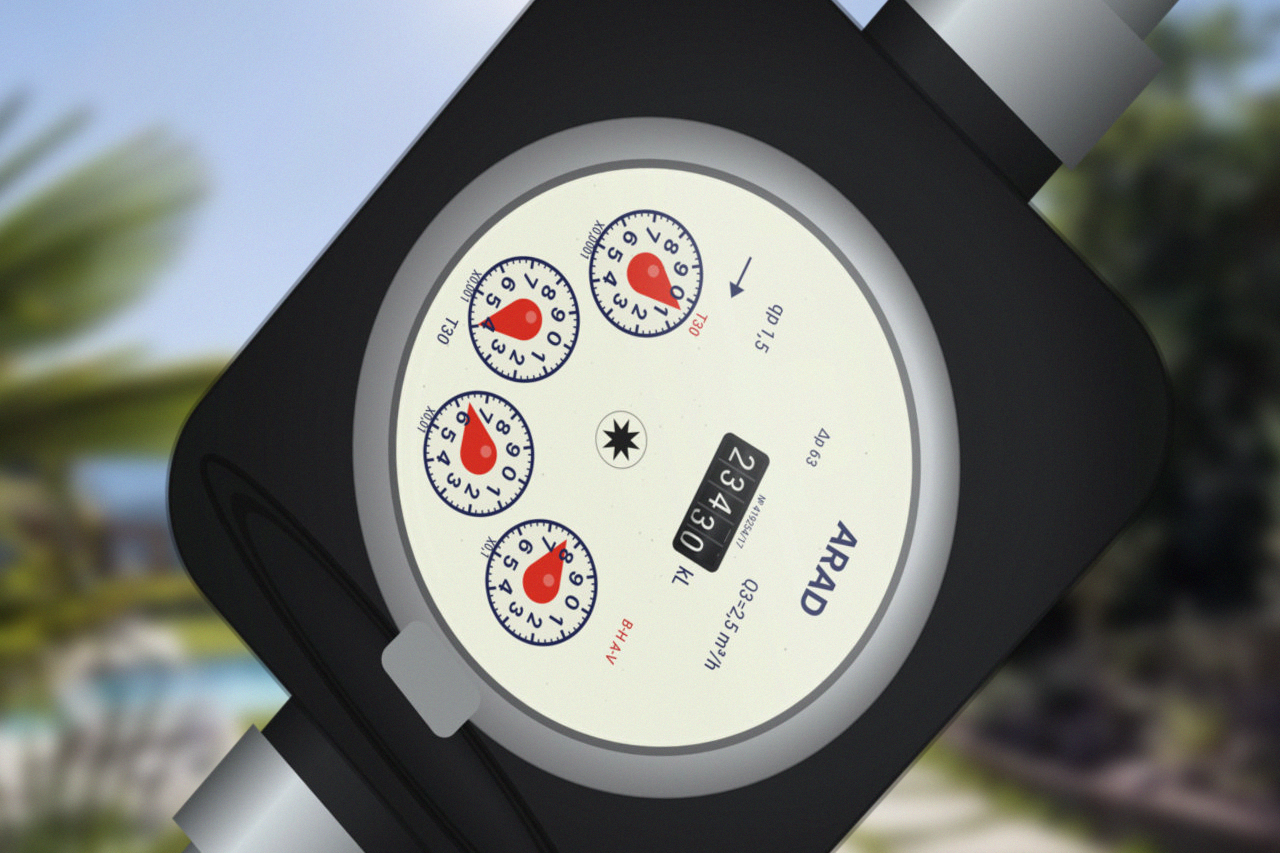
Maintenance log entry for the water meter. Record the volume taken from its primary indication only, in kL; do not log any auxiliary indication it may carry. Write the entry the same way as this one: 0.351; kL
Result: 23429.7640; kL
